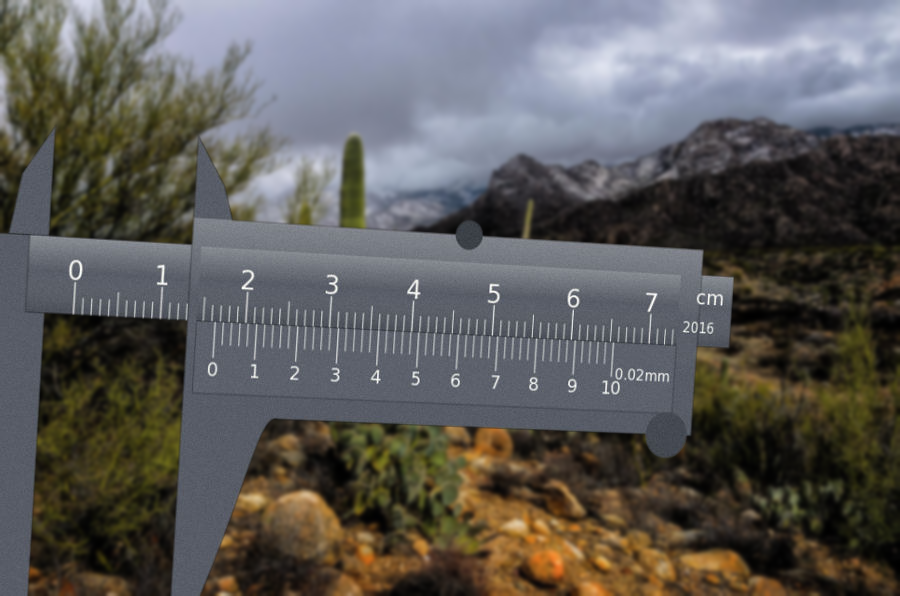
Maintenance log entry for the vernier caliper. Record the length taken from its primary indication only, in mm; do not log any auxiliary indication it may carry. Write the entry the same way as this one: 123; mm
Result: 16.4; mm
